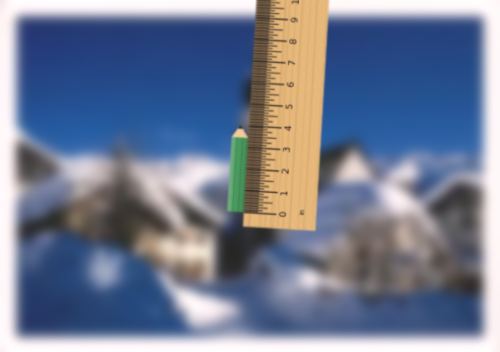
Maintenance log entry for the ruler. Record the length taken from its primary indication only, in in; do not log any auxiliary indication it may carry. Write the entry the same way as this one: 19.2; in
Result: 4; in
